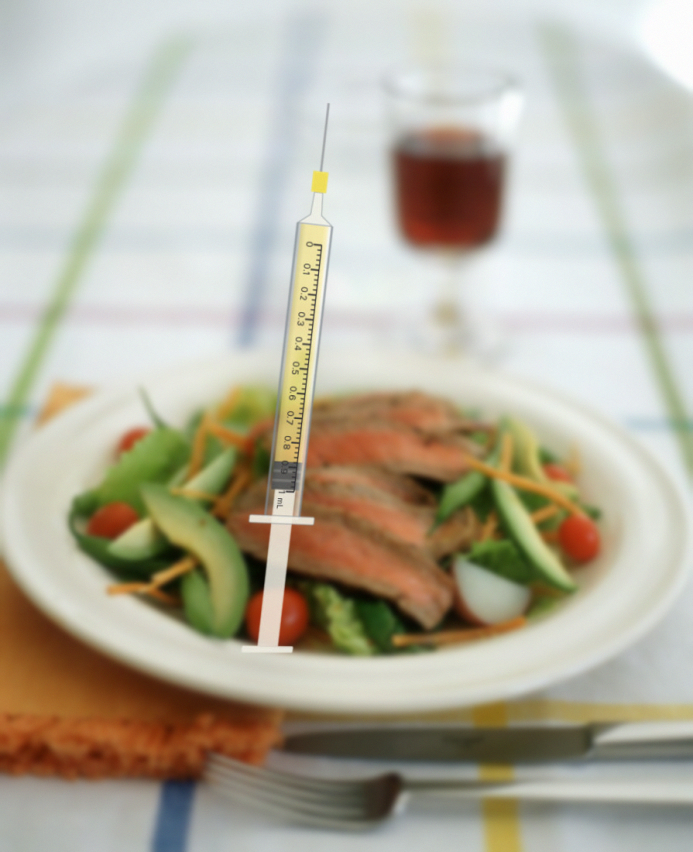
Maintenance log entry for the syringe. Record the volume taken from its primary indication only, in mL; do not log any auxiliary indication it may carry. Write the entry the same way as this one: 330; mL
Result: 0.88; mL
